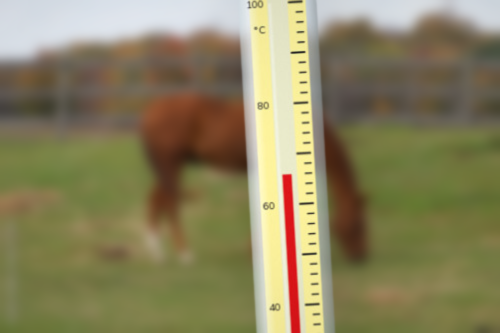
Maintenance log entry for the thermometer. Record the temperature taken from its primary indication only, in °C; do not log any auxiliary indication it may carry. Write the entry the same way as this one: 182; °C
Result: 66; °C
